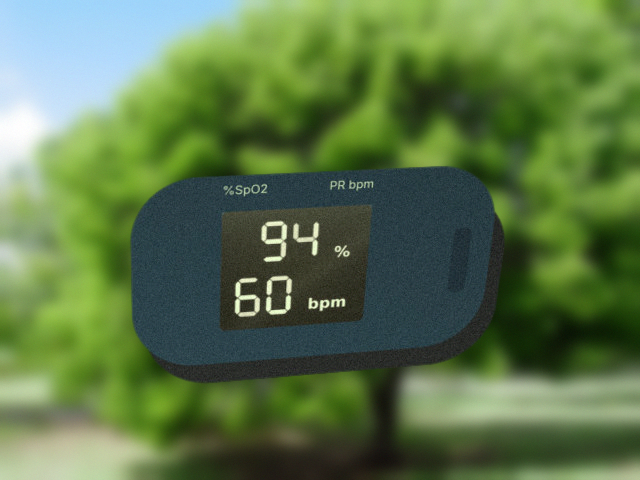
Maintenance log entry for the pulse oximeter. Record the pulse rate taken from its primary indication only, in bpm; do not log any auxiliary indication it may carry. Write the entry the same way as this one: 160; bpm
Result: 60; bpm
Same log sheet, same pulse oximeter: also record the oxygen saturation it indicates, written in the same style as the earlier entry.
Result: 94; %
